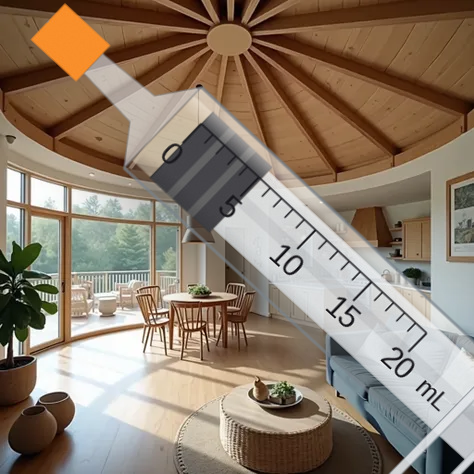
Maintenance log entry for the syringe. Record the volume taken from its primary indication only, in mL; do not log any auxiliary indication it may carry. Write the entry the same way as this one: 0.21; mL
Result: 0; mL
